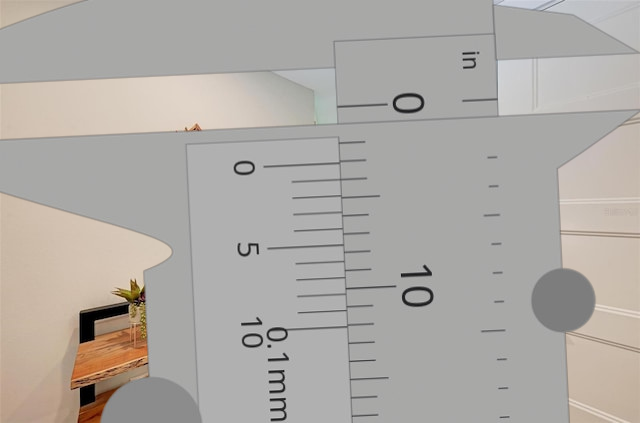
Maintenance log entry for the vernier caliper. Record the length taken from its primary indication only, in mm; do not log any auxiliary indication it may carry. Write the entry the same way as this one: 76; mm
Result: 3.1; mm
